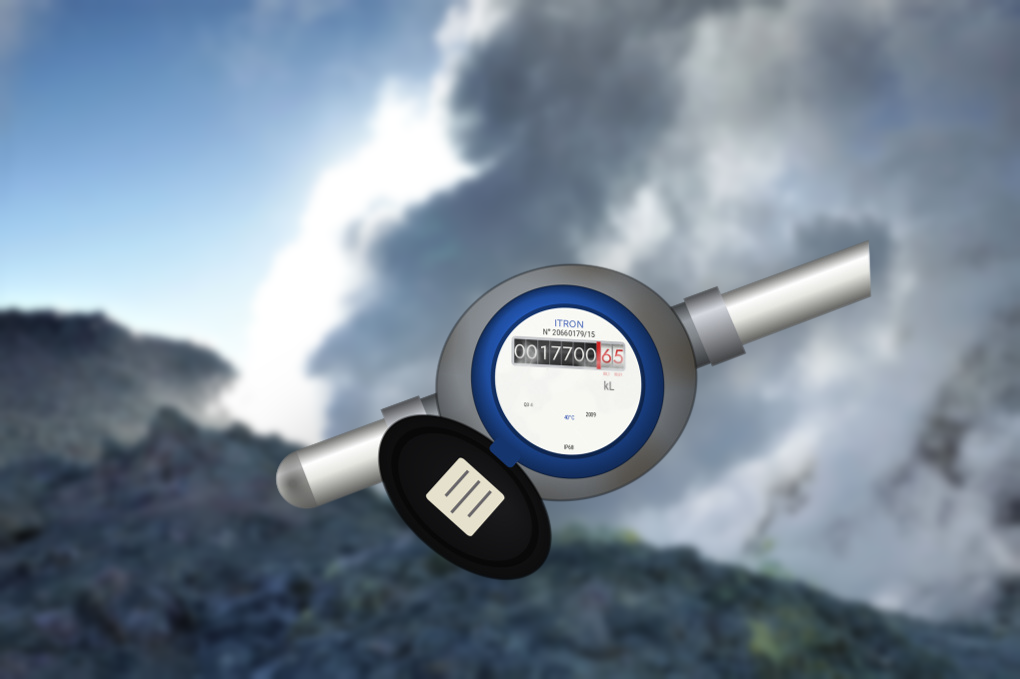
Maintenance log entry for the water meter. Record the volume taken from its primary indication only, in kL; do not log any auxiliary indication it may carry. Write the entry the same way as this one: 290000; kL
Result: 17700.65; kL
